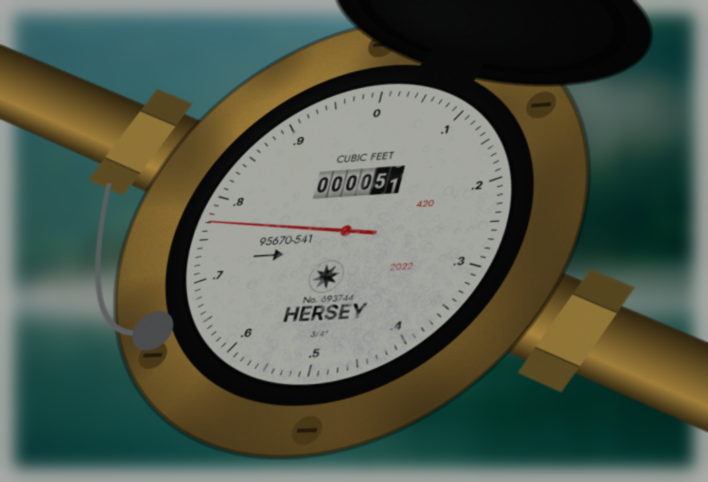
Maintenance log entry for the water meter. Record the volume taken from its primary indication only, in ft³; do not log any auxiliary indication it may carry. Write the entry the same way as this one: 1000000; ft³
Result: 50.77; ft³
